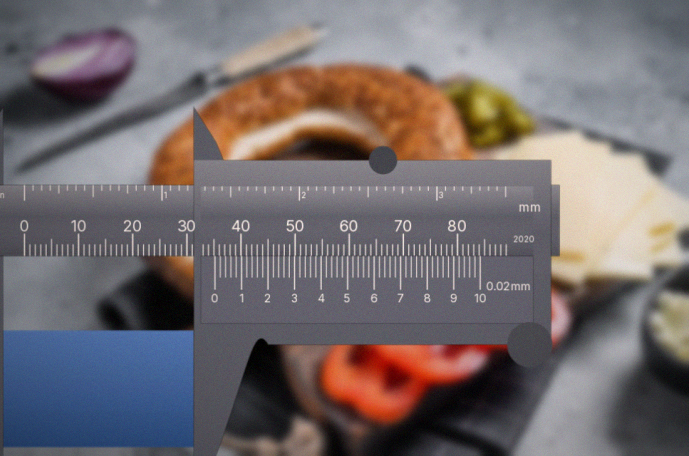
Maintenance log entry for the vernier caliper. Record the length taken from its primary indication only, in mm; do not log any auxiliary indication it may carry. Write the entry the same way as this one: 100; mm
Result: 35.2; mm
